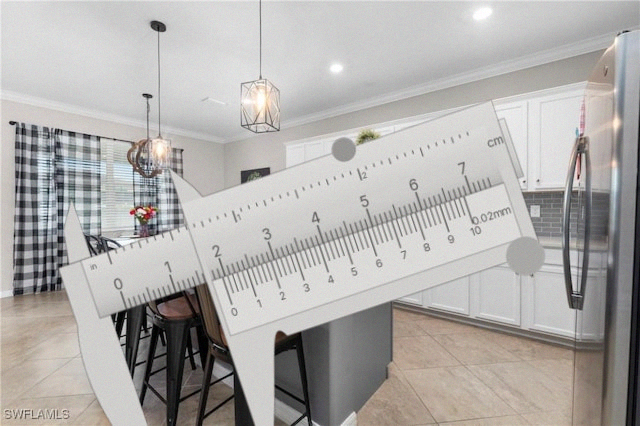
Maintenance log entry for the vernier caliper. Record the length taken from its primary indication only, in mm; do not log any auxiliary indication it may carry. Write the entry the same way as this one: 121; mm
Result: 19.5; mm
